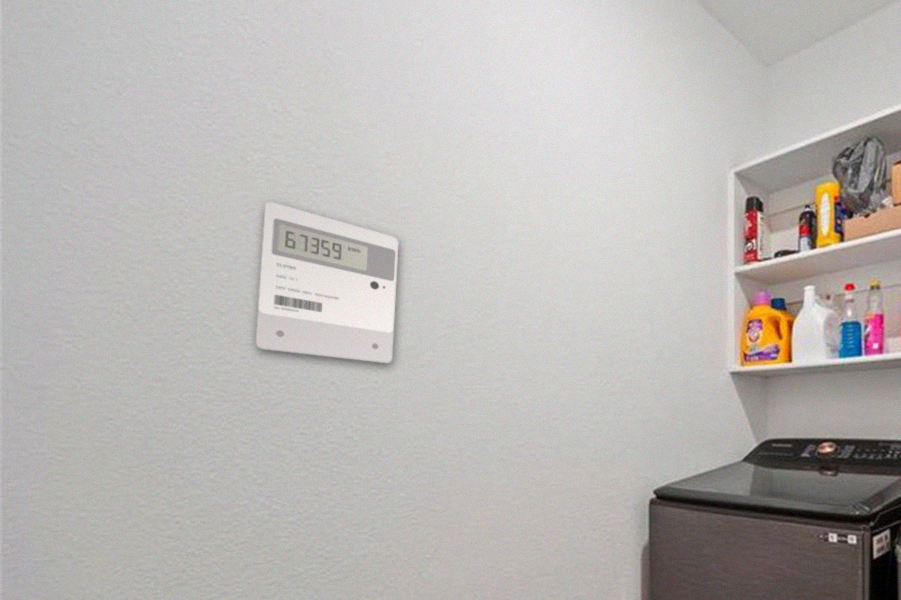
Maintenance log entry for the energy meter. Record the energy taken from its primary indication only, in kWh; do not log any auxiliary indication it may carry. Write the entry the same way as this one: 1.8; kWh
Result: 67359; kWh
